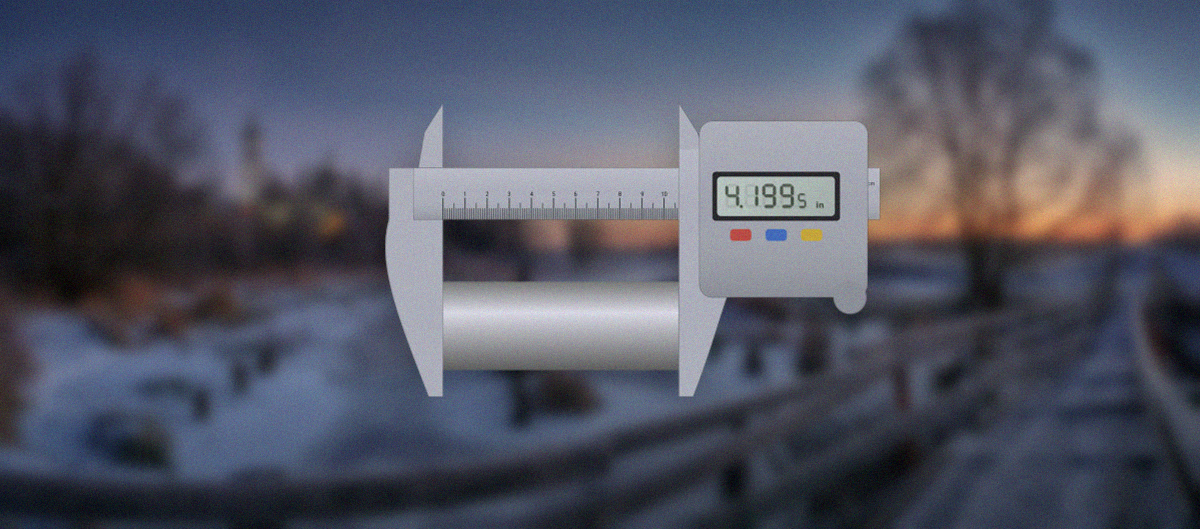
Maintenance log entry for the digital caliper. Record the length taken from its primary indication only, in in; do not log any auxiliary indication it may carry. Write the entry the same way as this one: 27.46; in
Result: 4.1995; in
